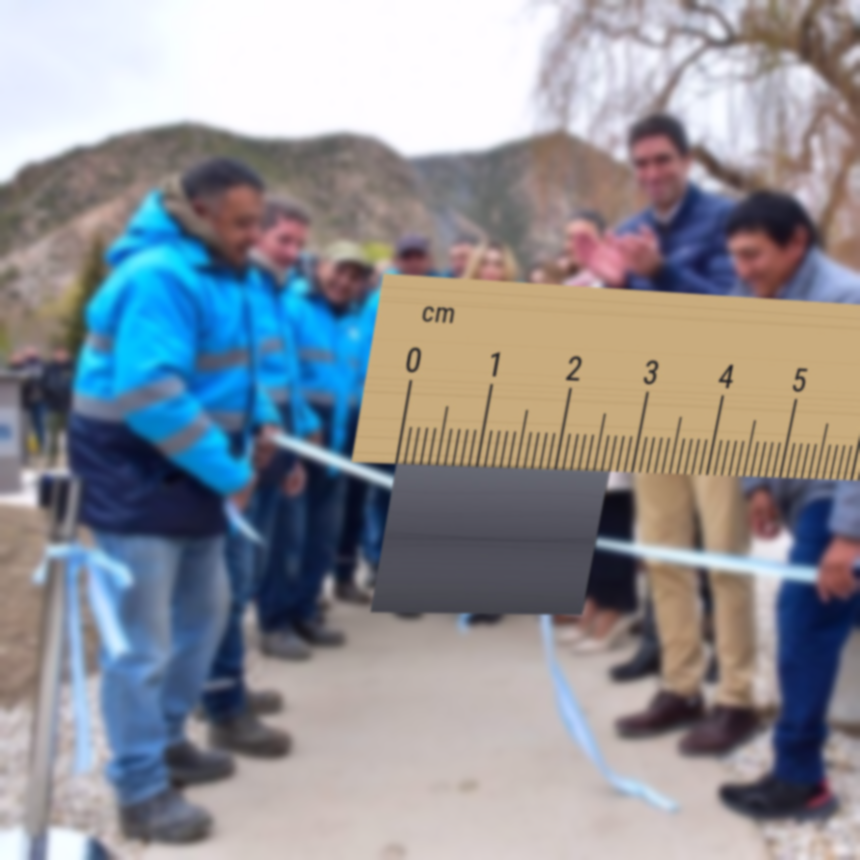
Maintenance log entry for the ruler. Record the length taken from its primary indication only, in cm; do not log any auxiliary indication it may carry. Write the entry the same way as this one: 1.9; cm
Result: 2.7; cm
